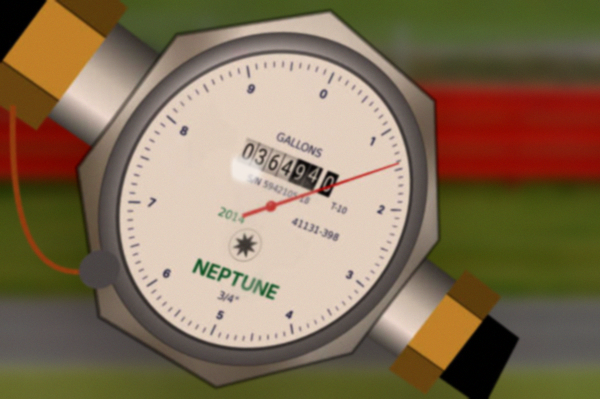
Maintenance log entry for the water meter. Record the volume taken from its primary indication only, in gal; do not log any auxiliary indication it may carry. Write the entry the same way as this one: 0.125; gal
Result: 364941.4; gal
